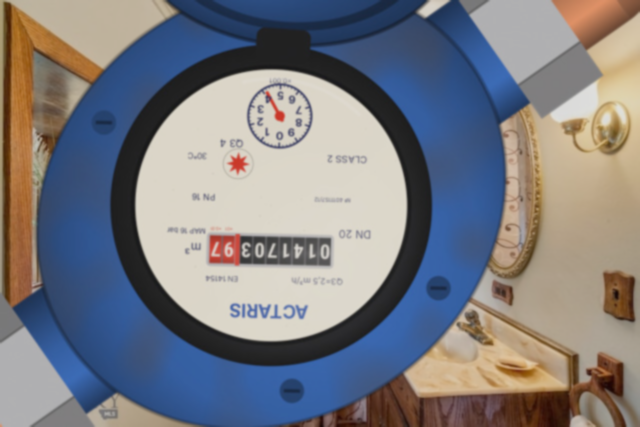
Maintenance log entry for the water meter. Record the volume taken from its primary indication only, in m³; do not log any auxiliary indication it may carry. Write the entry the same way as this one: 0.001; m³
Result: 141703.974; m³
